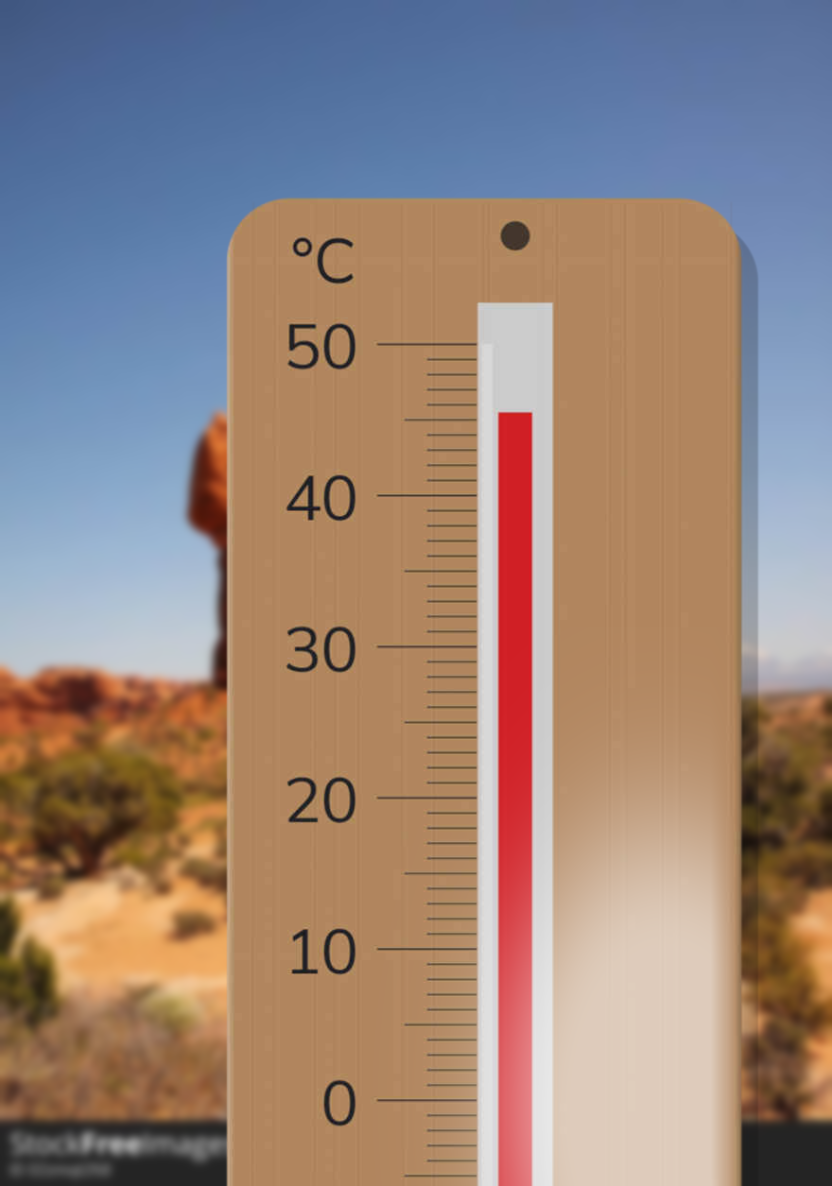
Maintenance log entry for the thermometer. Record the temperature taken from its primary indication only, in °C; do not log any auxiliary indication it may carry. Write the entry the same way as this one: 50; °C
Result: 45.5; °C
